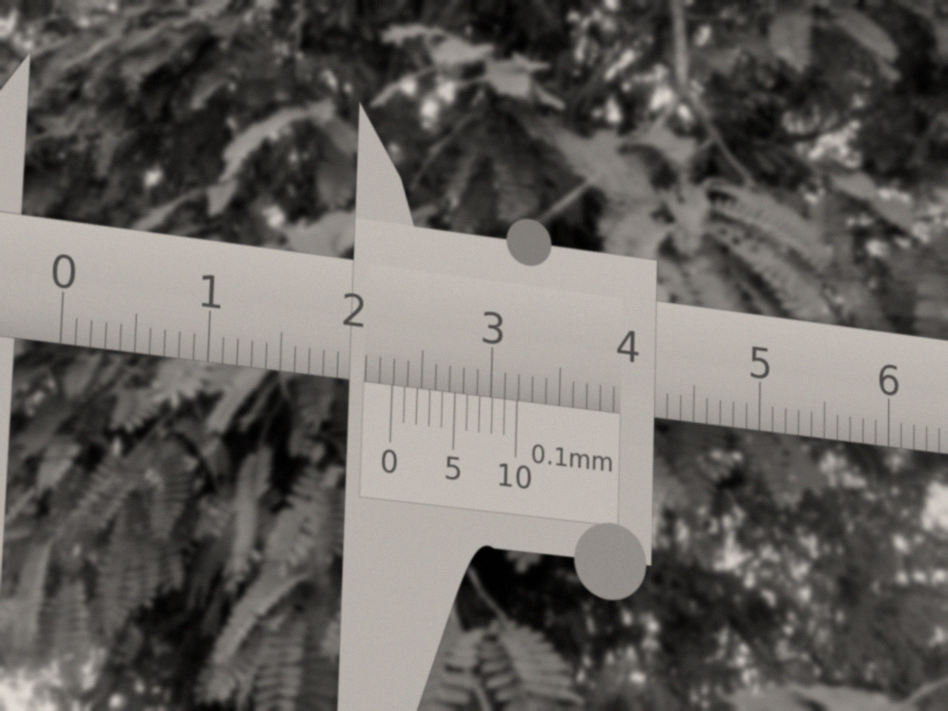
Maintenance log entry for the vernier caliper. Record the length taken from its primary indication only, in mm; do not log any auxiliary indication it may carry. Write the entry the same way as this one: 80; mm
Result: 22.9; mm
